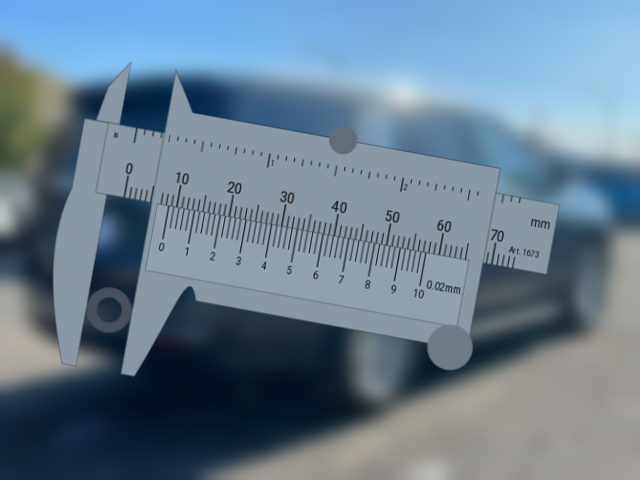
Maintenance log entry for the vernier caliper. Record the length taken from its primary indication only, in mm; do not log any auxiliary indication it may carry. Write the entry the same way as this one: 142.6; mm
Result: 8.5; mm
